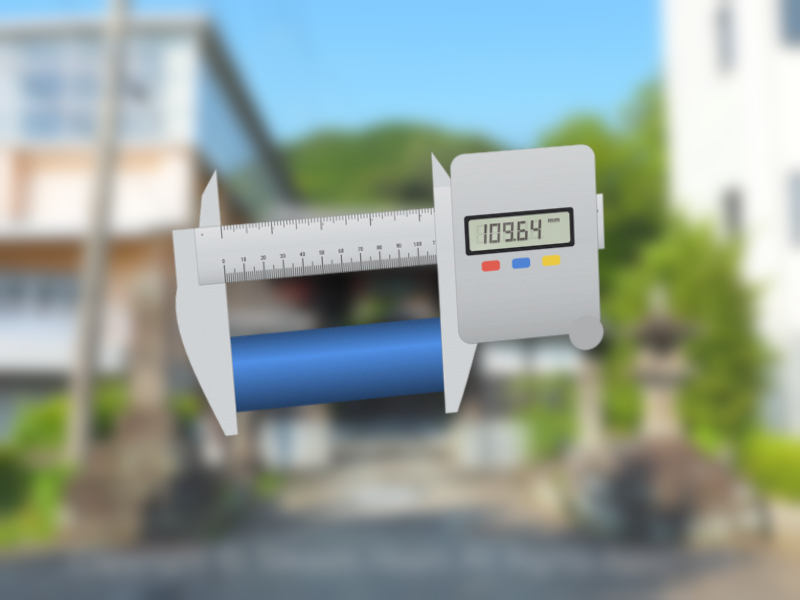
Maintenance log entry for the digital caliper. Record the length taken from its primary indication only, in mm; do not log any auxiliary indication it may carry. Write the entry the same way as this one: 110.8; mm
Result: 109.64; mm
